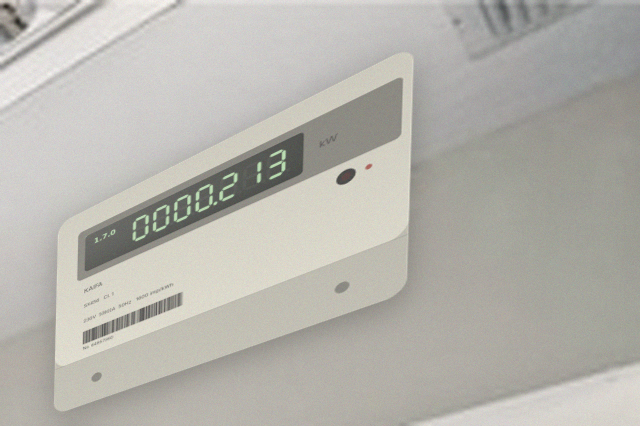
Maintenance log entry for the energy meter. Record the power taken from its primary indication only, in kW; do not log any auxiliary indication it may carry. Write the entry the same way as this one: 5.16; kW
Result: 0.213; kW
